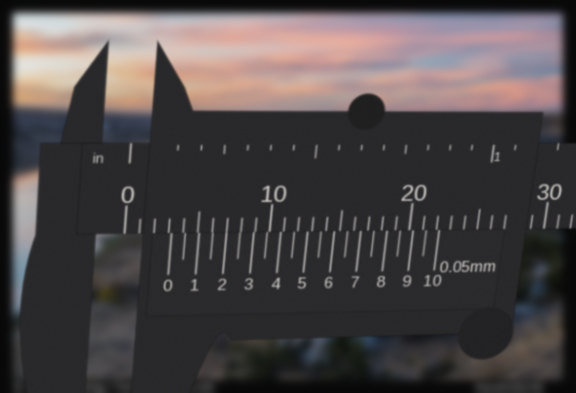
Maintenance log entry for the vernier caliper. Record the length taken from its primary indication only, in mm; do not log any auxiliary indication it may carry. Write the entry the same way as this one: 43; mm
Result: 3.2; mm
